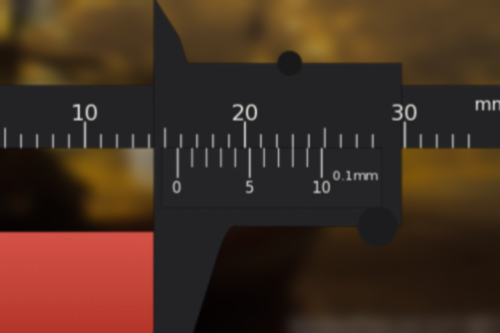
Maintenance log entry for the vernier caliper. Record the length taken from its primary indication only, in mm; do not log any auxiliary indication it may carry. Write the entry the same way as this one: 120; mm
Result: 15.8; mm
